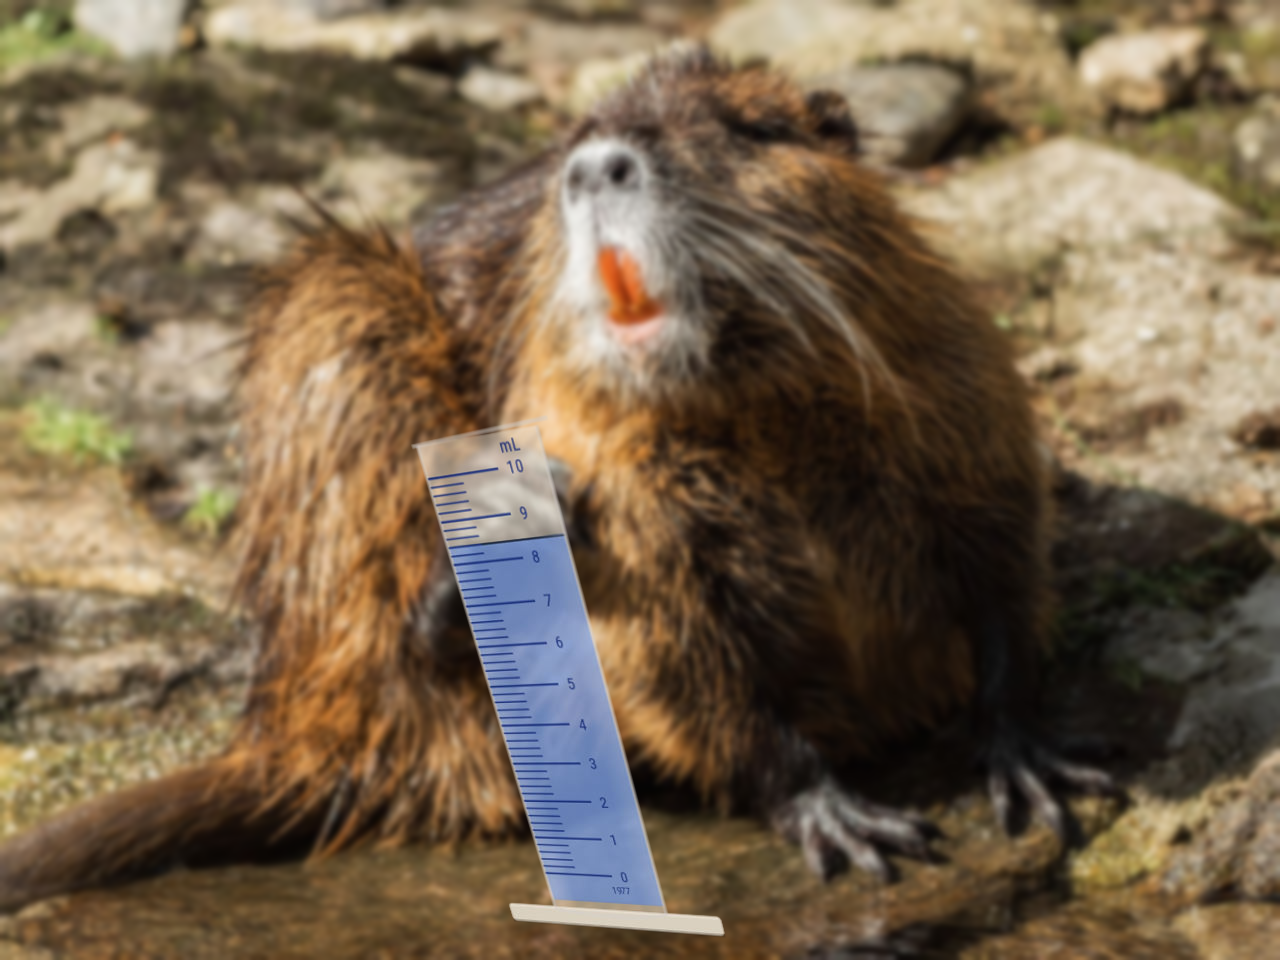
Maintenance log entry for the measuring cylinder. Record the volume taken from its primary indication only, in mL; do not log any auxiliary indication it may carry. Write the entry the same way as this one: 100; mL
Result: 8.4; mL
